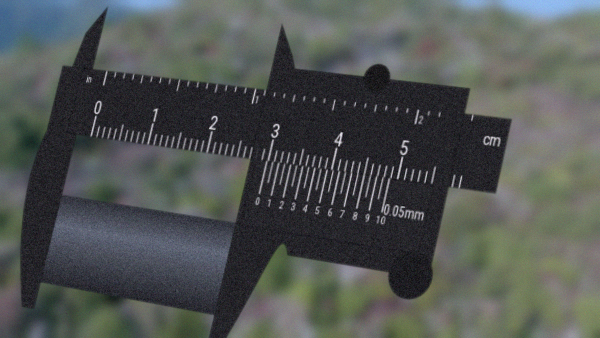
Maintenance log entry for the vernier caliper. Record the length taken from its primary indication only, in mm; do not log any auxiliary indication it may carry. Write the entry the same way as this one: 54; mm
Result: 29.8; mm
